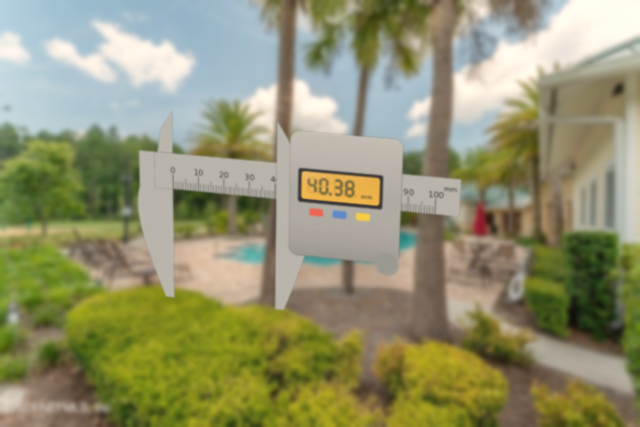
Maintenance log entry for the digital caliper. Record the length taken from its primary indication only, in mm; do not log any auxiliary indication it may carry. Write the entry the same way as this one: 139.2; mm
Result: 40.38; mm
